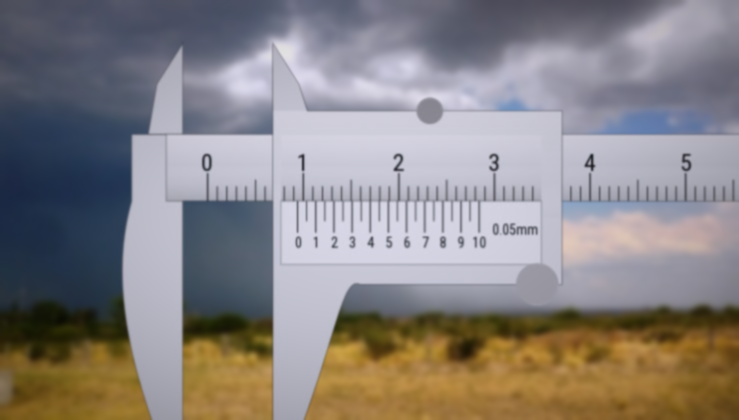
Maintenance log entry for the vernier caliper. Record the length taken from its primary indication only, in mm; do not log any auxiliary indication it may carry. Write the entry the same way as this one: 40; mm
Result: 9.4; mm
